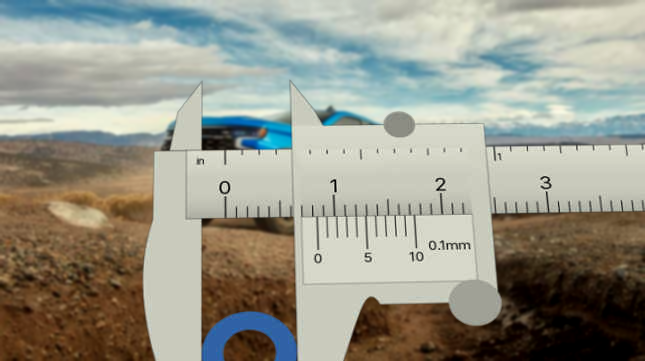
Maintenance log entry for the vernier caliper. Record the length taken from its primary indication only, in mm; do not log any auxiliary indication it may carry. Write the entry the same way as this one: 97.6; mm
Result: 8.4; mm
